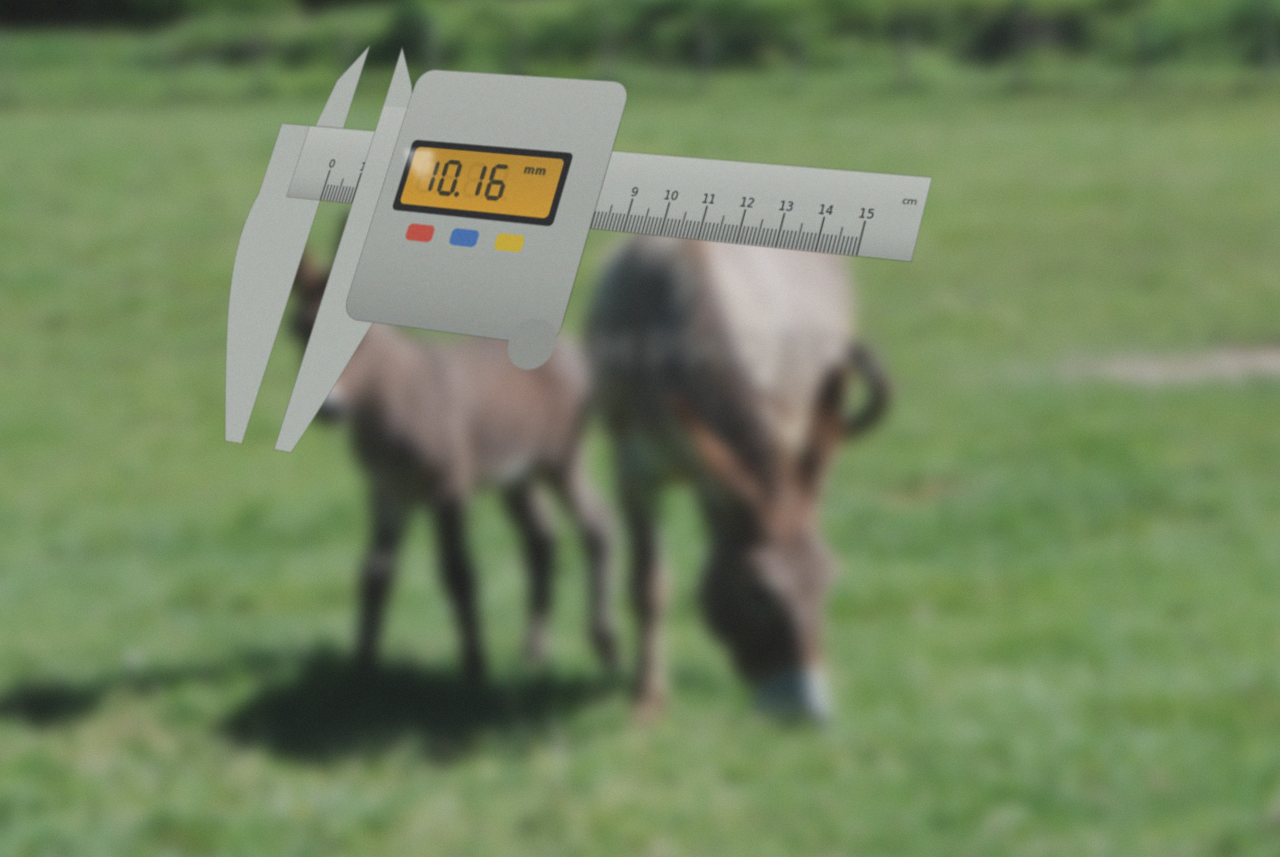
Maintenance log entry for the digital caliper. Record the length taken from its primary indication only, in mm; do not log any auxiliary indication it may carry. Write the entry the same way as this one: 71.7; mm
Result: 10.16; mm
